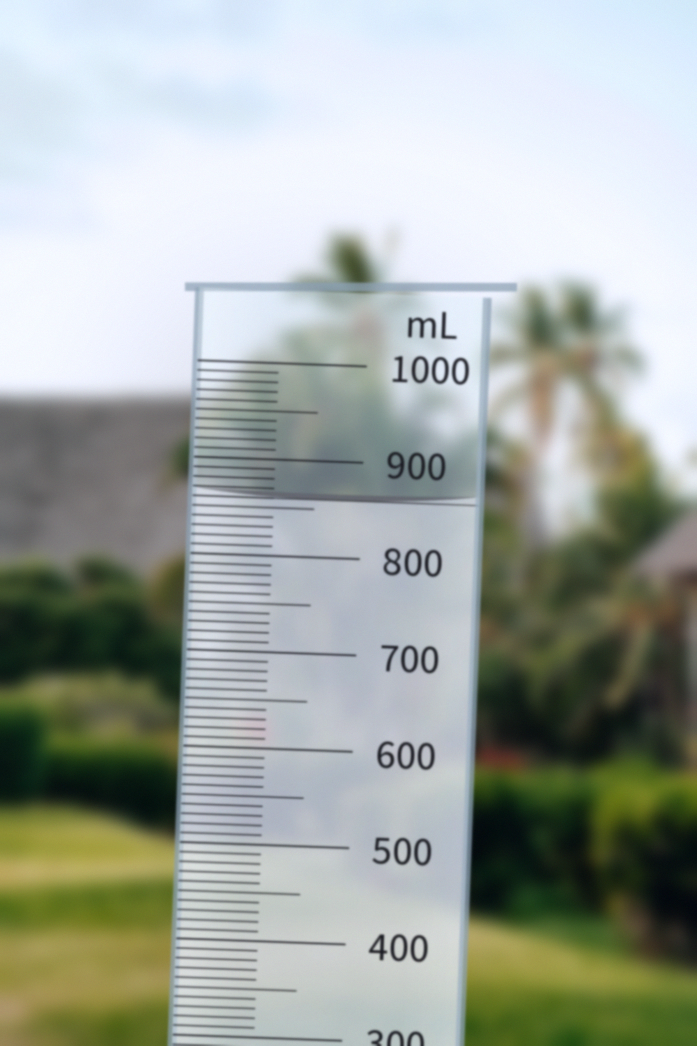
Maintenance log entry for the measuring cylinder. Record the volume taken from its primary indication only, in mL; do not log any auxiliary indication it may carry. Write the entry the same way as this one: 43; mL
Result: 860; mL
